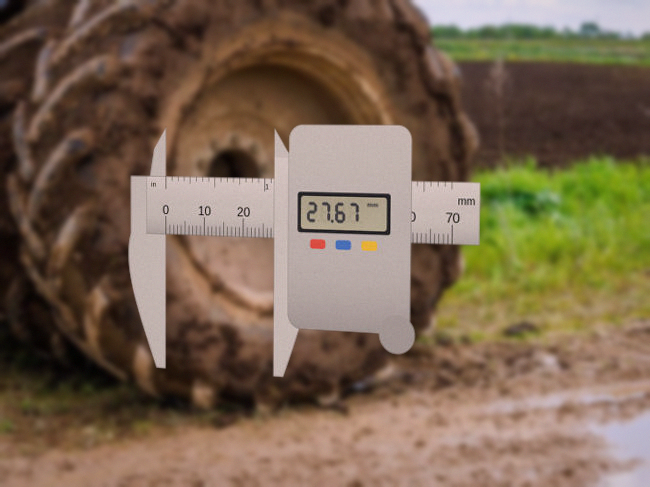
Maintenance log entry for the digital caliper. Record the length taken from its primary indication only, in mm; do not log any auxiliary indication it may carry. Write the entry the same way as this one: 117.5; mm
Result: 27.67; mm
